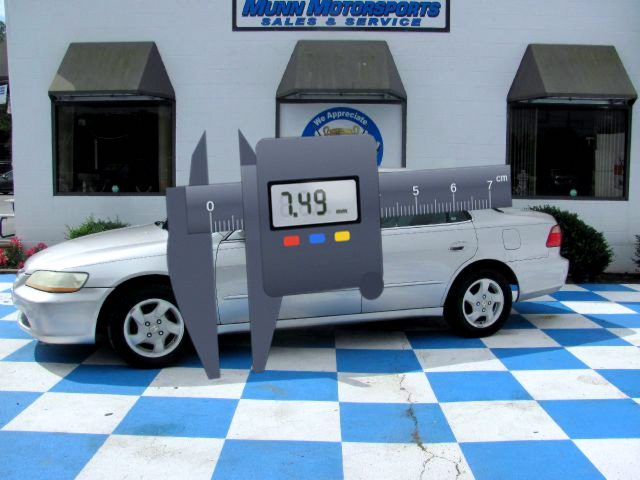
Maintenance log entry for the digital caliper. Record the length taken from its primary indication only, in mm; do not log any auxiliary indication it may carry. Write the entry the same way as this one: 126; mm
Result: 7.49; mm
